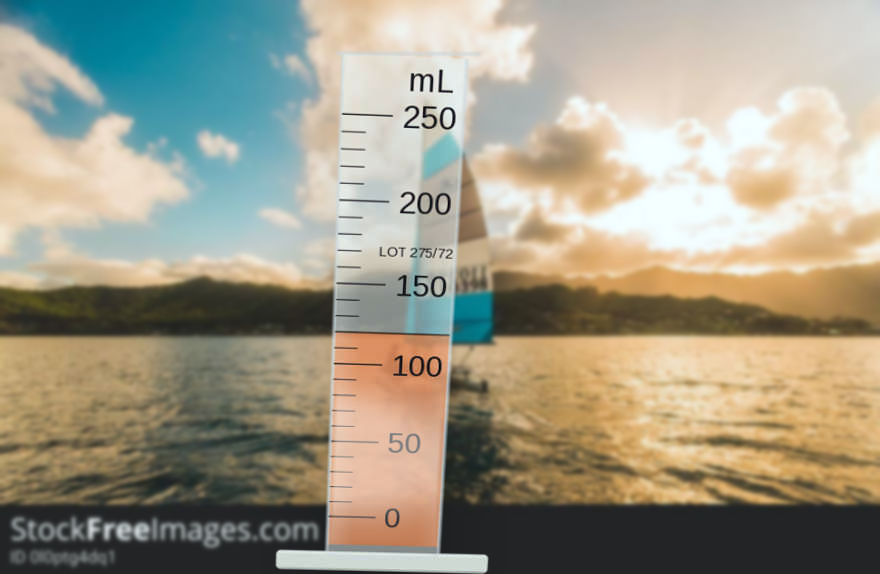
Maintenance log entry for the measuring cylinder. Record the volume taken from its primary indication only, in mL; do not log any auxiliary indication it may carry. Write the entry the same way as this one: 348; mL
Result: 120; mL
